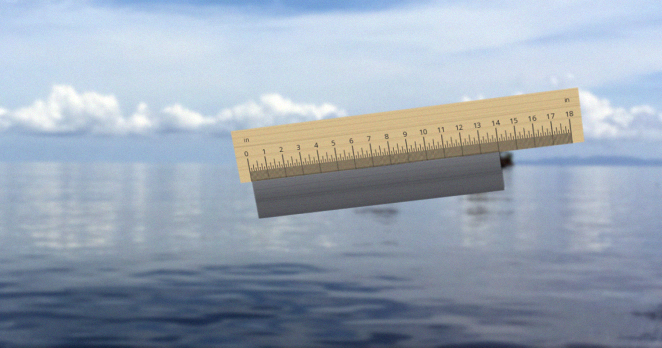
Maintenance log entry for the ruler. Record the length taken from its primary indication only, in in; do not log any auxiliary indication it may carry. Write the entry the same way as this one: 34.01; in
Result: 14; in
